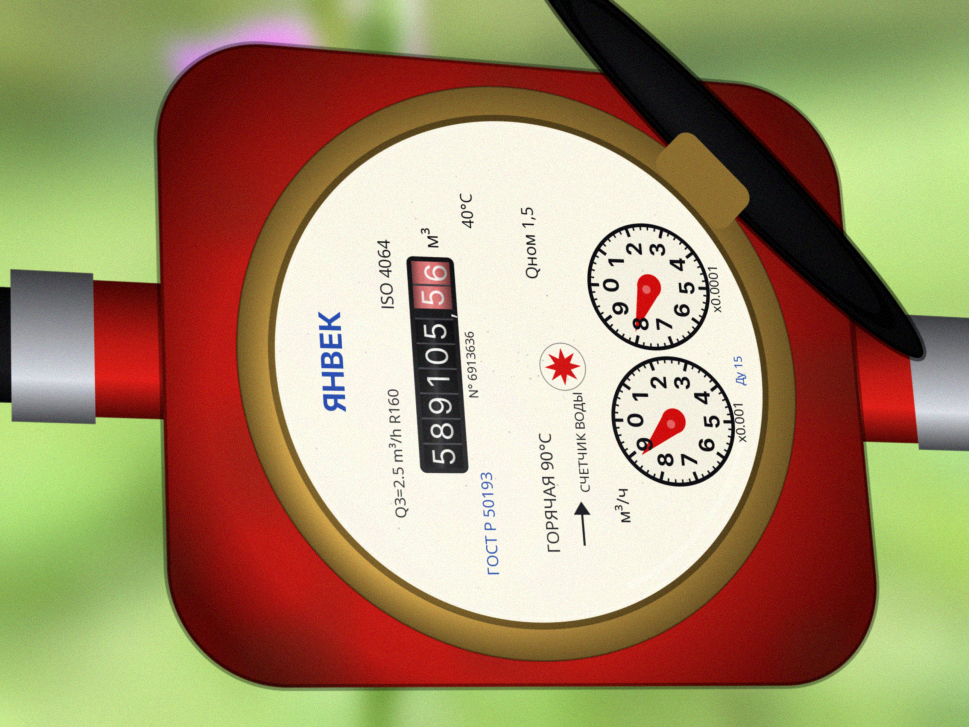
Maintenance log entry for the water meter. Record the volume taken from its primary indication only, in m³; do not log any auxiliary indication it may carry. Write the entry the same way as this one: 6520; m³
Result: 589105.5588; m³
